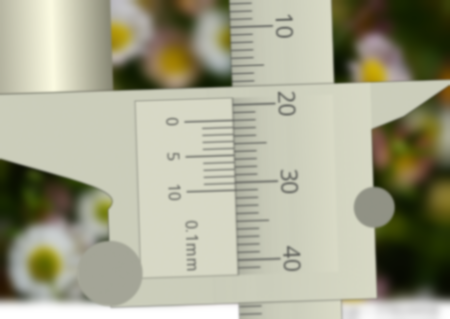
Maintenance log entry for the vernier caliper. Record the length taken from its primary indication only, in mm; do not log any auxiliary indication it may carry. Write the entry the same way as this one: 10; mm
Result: 22.0; mm
